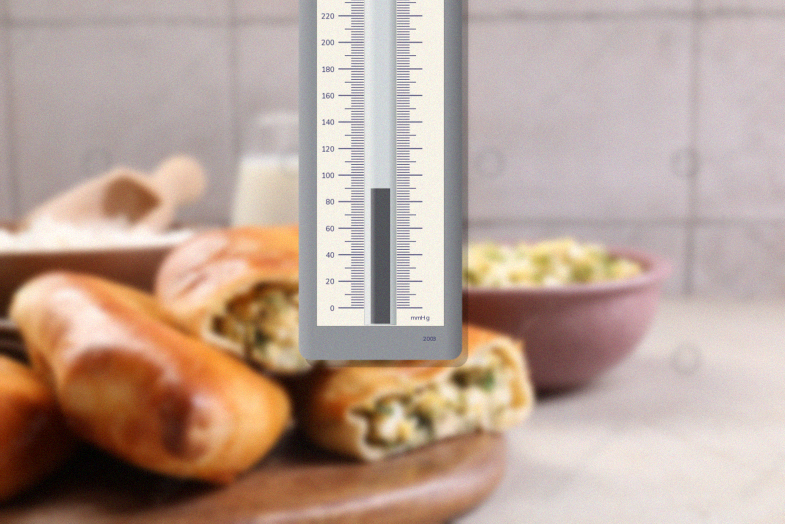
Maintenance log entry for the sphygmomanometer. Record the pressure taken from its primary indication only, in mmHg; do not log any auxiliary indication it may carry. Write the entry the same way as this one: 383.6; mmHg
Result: 90; mmHg
